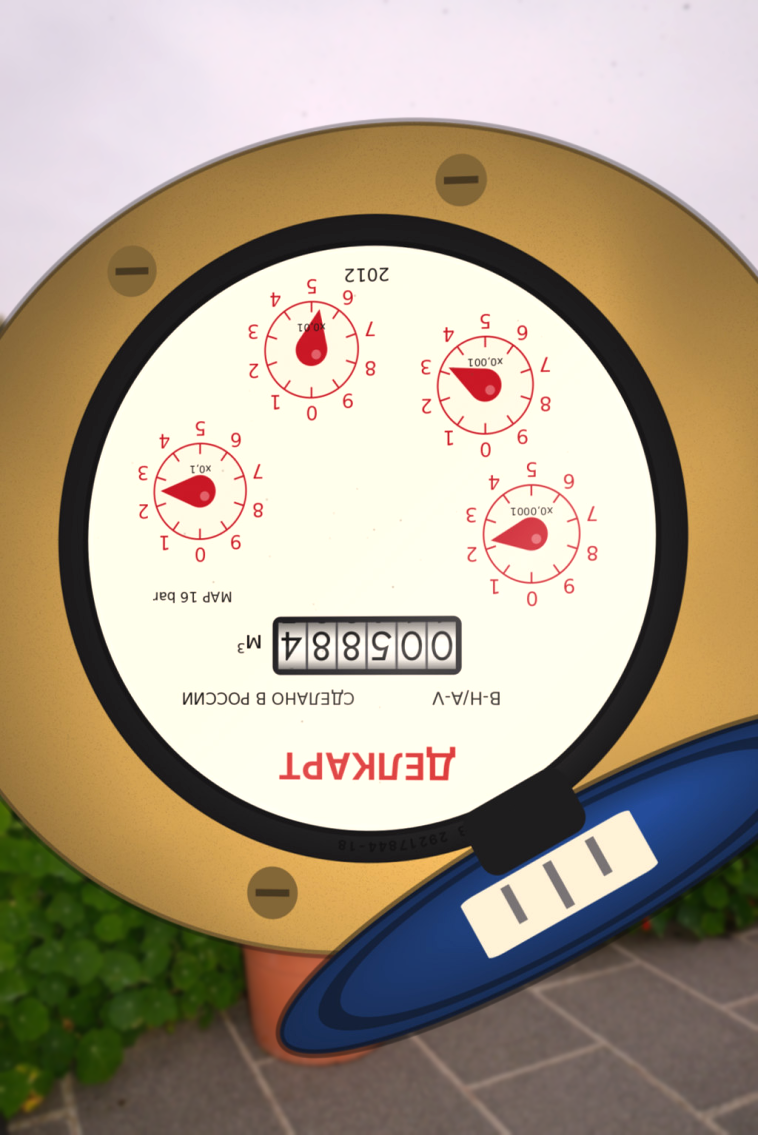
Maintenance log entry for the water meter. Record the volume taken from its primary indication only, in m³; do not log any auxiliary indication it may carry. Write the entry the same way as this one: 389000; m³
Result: 5884.2532; m³
